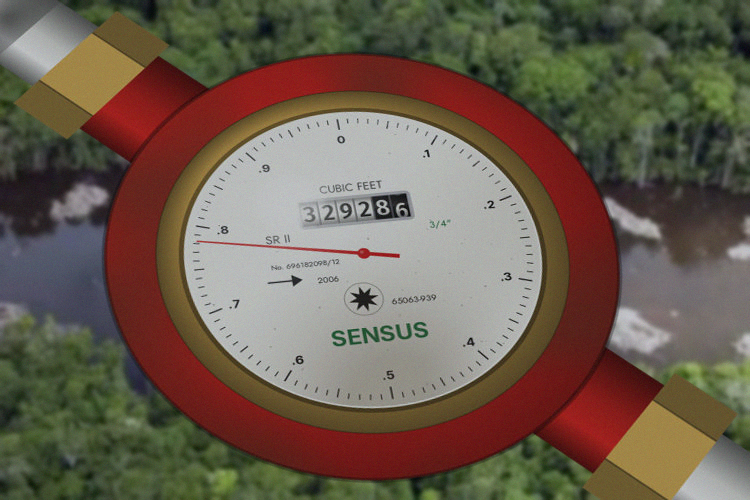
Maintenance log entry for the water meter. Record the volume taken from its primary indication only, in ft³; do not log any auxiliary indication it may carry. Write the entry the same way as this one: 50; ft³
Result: 329285.78; ft³
